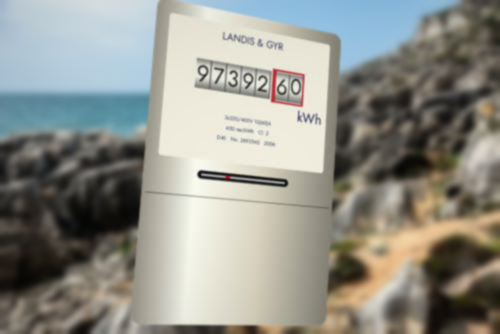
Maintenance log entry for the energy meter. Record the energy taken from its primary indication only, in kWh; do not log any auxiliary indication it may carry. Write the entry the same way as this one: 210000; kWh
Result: 97392.60; kWh
